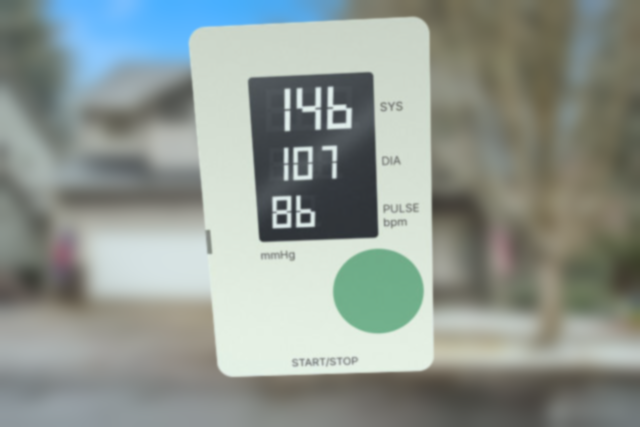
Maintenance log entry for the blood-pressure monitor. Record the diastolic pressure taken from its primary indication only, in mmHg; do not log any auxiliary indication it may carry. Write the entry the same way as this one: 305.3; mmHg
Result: 107; mmHg
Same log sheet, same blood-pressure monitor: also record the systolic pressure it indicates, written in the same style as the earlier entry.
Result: 146; mmHg
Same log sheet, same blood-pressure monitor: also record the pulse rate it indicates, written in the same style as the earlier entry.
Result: 86; bpm
